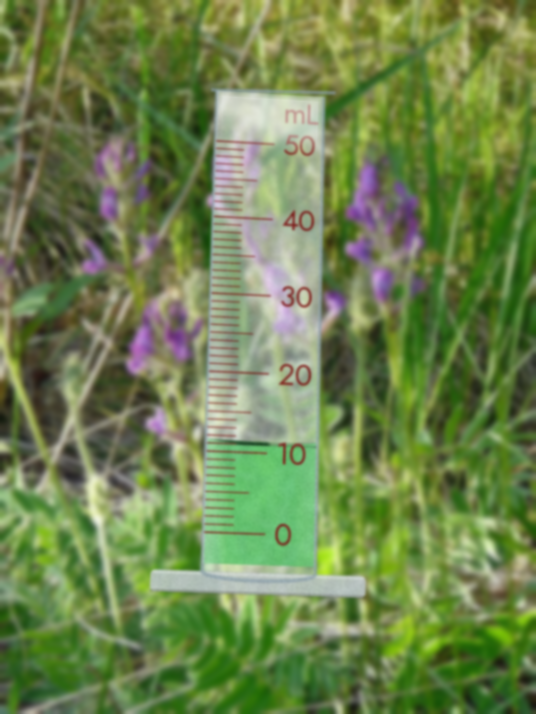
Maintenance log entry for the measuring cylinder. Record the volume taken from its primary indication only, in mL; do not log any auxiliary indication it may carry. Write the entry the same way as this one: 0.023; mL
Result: 11; mL
